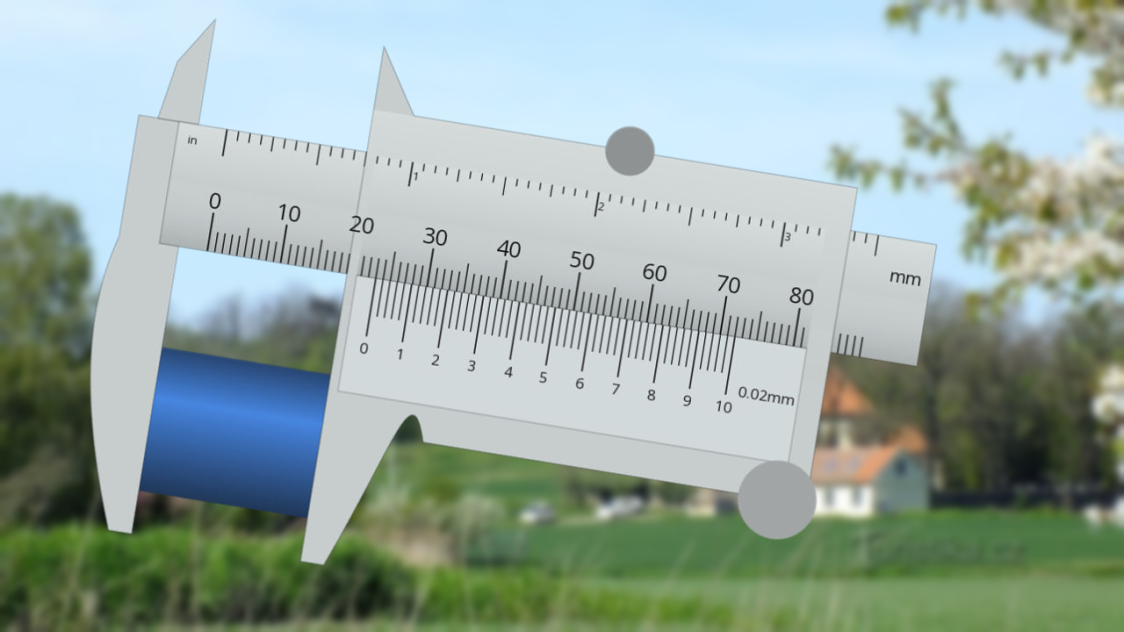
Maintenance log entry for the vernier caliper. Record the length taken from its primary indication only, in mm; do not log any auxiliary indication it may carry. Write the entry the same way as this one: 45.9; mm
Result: 23.0; mm
